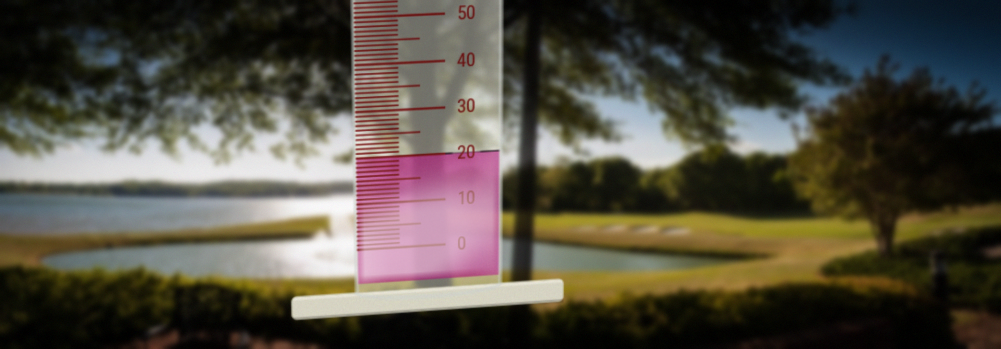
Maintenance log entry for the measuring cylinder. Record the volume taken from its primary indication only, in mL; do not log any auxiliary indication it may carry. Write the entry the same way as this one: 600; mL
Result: 20; mL
